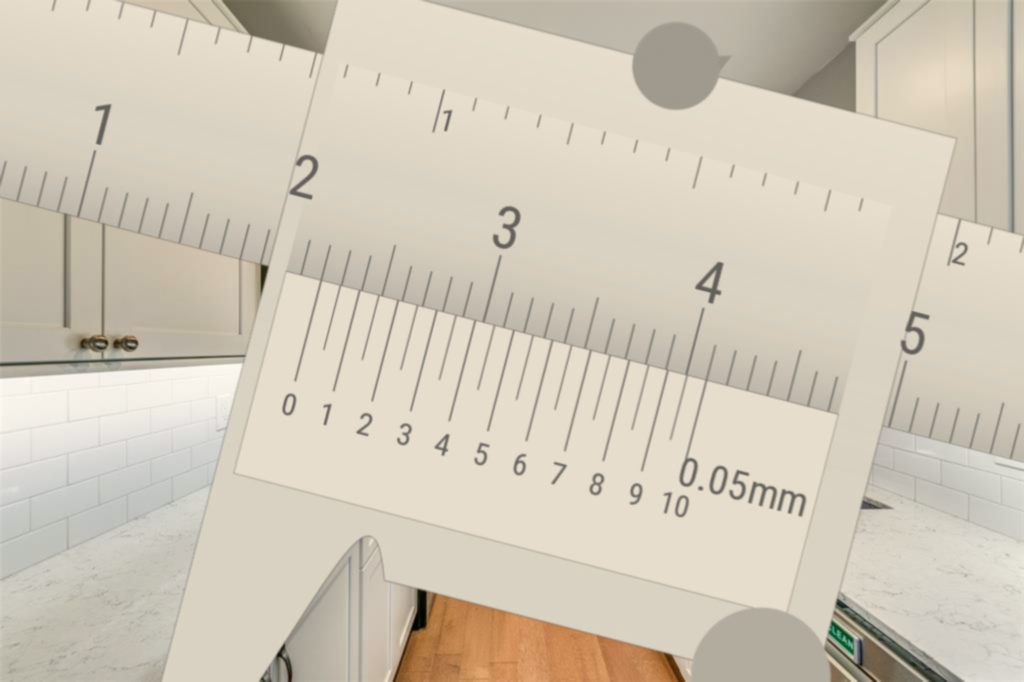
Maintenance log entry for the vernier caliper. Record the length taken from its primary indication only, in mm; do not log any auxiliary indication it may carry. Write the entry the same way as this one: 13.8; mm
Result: 22.0; mm
